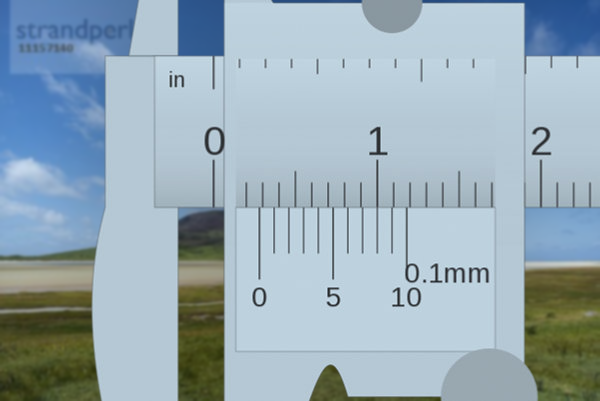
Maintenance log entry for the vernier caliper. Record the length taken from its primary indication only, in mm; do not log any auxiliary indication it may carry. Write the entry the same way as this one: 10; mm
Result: 2.8; mm
